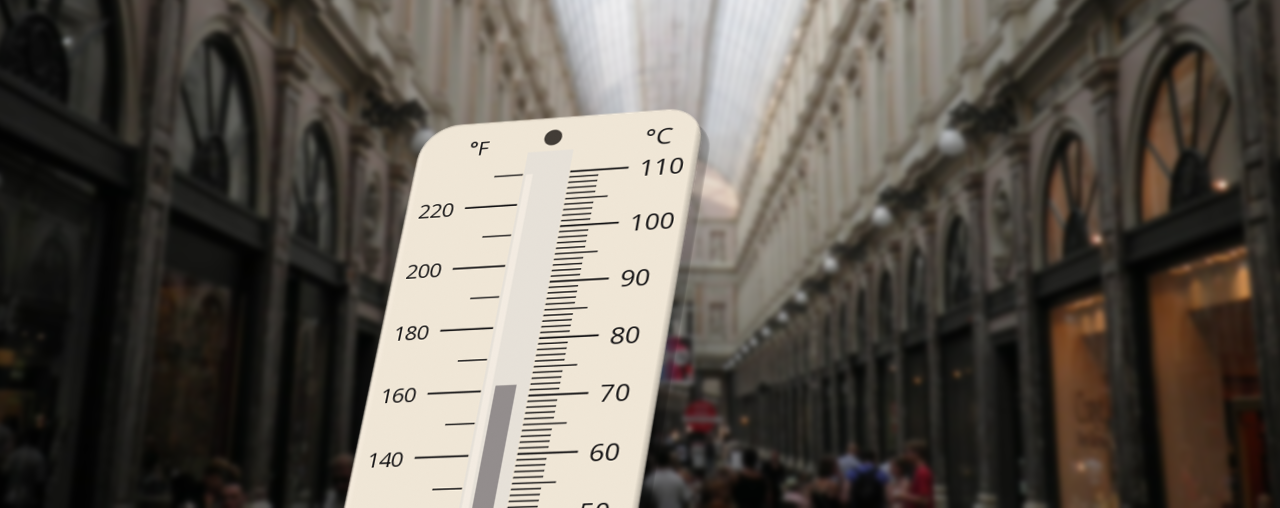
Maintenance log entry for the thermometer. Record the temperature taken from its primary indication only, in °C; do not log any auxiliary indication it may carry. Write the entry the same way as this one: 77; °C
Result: 72; °C
